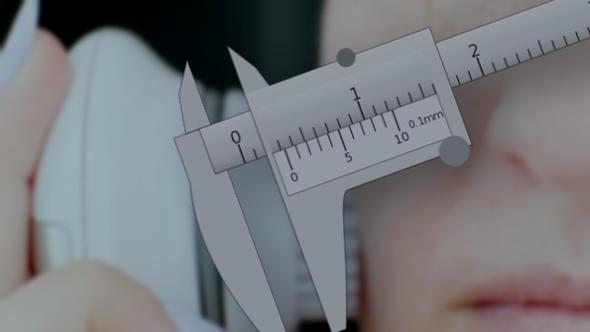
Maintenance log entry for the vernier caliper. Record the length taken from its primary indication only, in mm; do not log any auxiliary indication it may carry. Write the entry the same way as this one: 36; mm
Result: 3.3; mm
